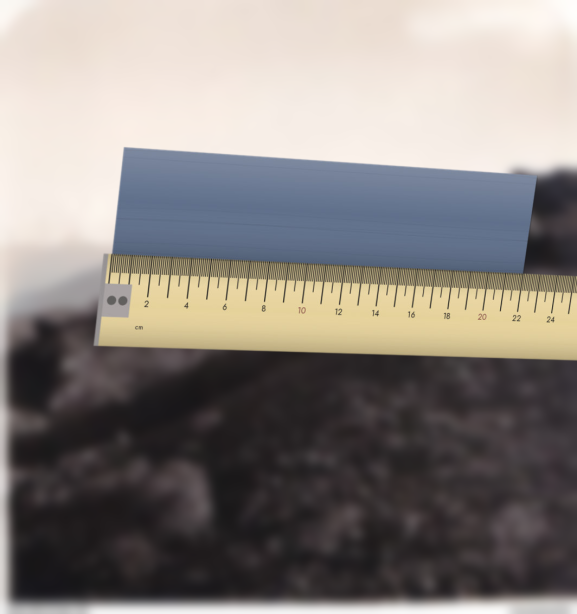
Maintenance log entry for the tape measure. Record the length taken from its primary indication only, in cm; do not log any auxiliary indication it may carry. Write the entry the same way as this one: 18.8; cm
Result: 22; cm
